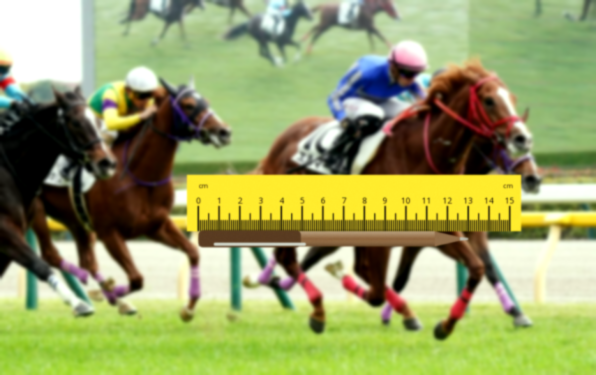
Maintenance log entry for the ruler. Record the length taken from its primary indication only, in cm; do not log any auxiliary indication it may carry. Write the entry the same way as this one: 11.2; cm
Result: 13; cm
